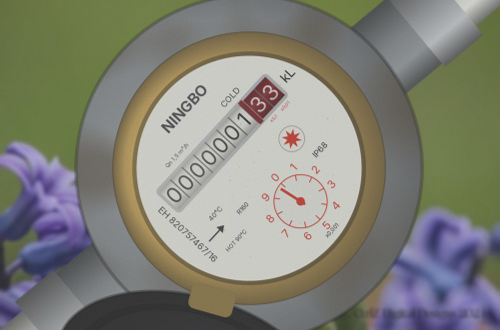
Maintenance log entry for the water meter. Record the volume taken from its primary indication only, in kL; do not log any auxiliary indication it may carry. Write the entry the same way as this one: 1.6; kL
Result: 1.329; kL
